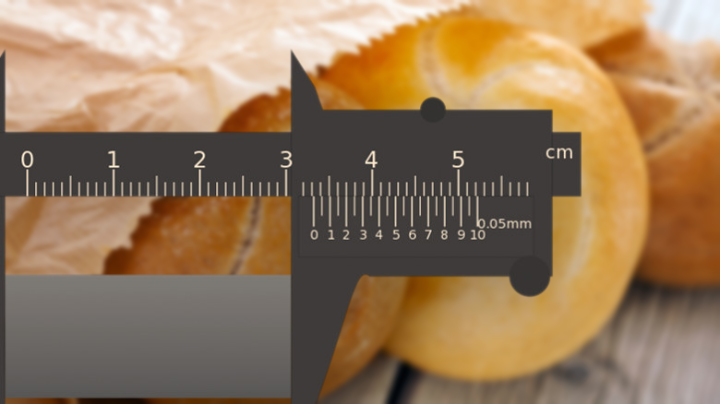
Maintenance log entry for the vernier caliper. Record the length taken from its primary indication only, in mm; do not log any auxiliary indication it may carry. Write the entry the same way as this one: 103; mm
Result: 33.2; mm
